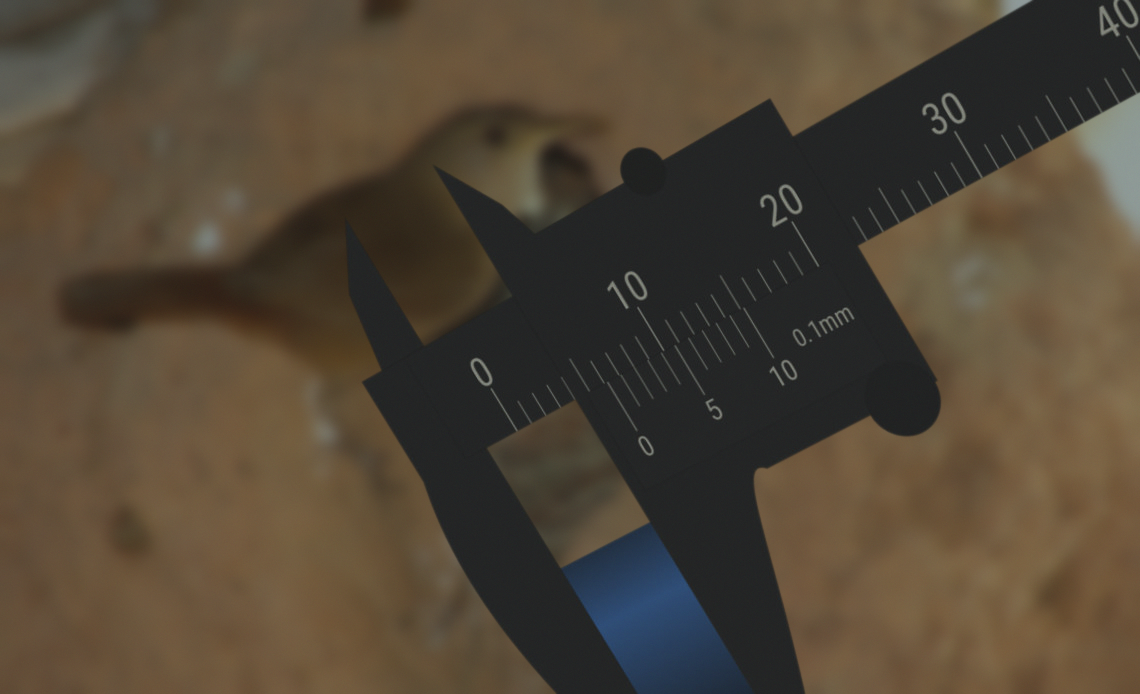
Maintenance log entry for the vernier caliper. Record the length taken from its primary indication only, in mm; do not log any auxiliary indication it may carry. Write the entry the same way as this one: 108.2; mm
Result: 6.2; mm
